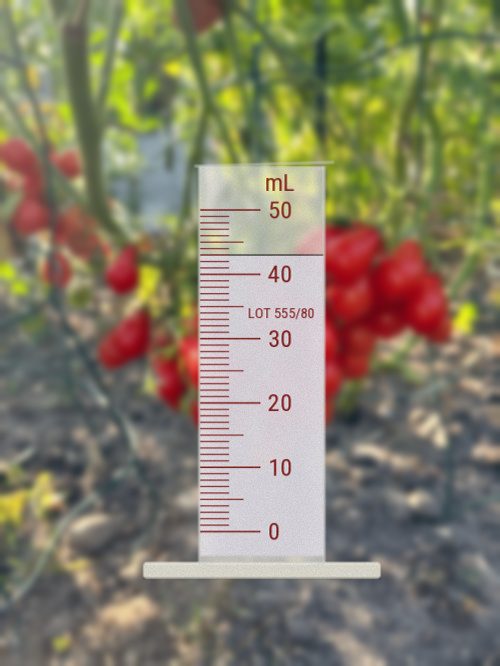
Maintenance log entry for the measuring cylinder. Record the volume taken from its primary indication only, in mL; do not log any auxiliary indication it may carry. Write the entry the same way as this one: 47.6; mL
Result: 43; mL
